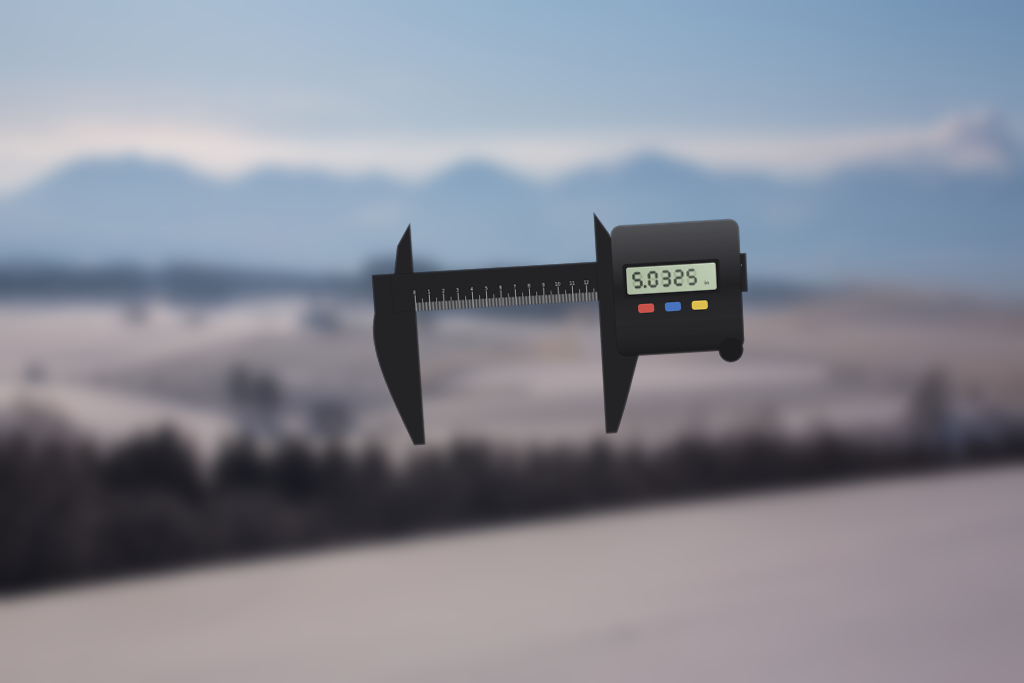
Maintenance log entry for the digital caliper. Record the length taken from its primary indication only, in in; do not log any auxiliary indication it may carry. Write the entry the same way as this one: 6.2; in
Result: 5.0325; in
